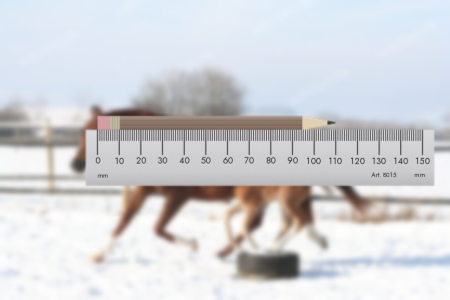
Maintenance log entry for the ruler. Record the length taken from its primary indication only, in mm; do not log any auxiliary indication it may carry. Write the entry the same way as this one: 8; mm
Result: 110; mm
